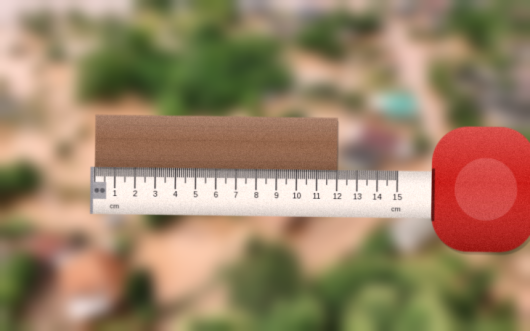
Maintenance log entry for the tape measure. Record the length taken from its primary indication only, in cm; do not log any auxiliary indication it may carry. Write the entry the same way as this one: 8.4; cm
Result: 12; cm
